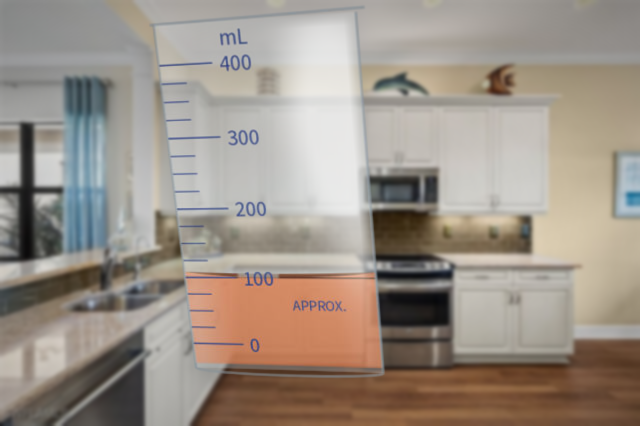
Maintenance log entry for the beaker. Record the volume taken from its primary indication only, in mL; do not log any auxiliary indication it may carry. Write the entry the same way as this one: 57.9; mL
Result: 100; mL
